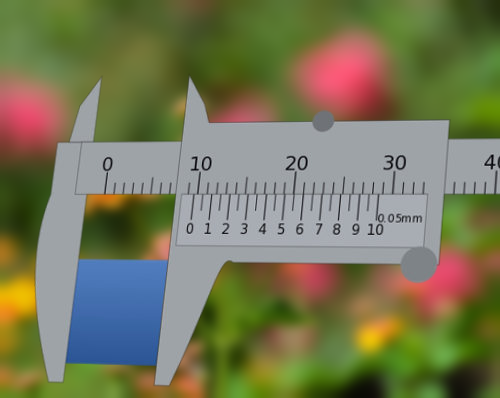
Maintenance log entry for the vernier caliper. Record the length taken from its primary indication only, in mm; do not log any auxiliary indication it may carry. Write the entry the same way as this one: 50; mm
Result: 9.6; mm
